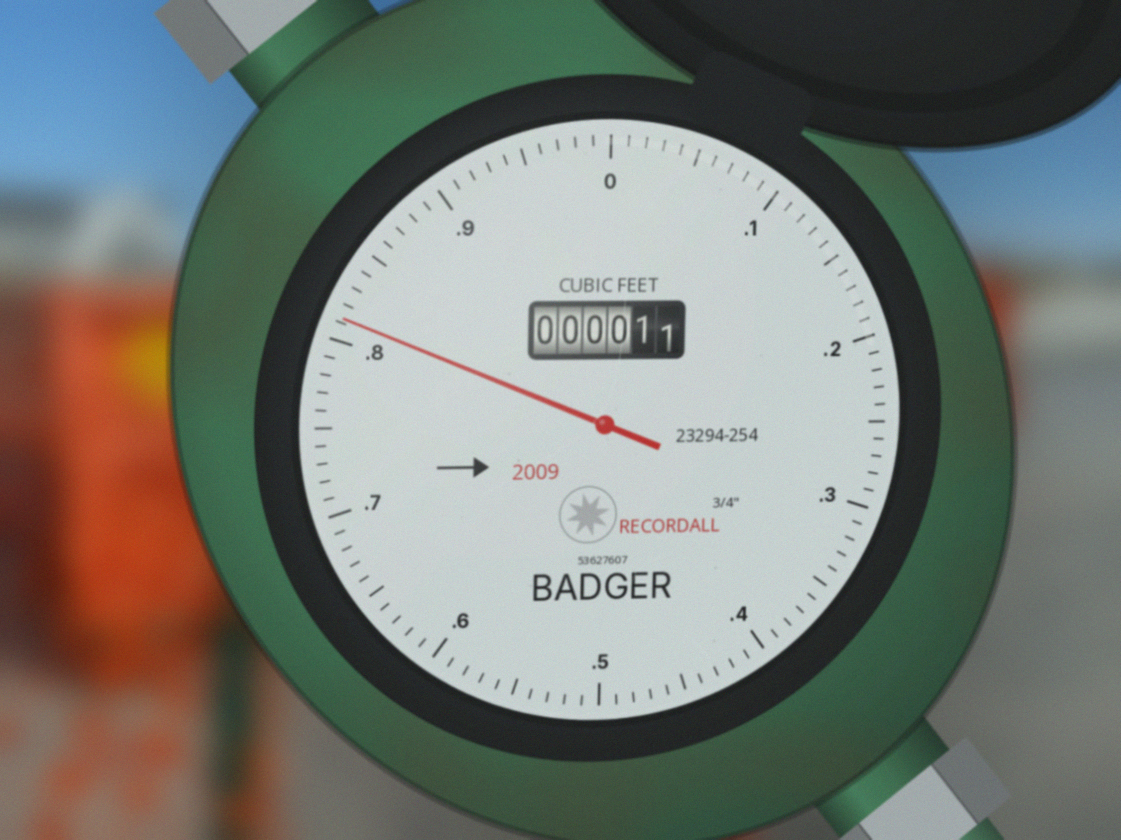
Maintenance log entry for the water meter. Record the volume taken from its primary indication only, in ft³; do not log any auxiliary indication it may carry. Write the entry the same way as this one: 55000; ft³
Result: 10.81; ft³
